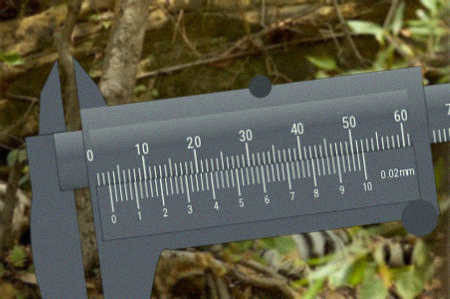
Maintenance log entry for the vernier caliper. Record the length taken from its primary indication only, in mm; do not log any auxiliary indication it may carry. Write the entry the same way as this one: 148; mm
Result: 3.0; mm
